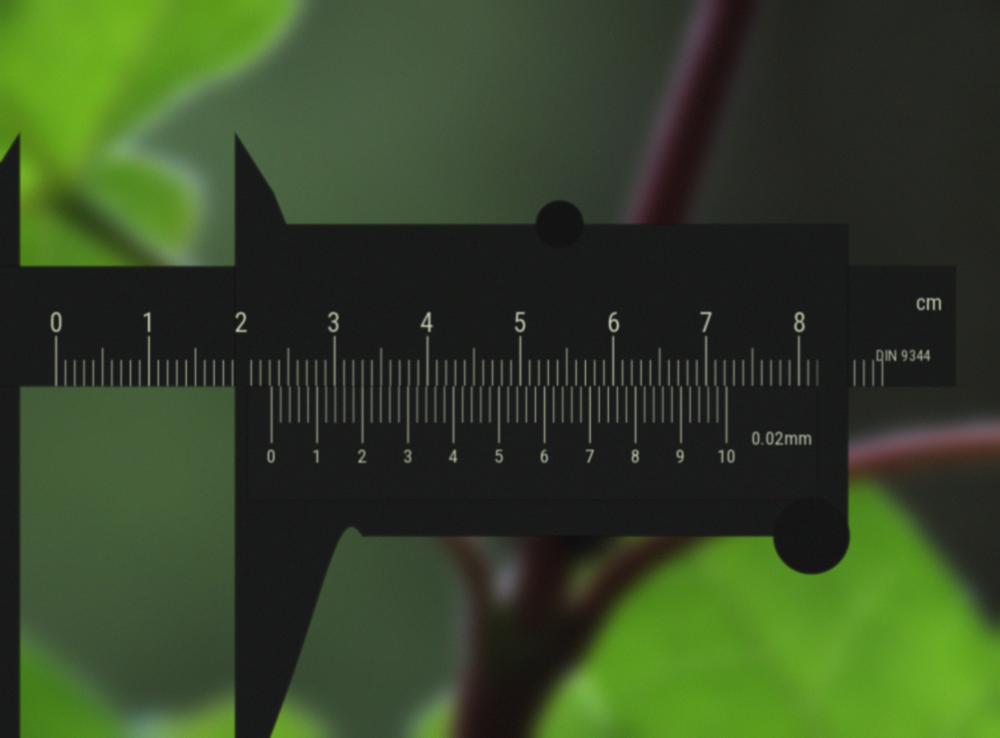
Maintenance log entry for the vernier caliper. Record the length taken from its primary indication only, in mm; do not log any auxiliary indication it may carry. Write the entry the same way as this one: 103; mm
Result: 23.2; mm
